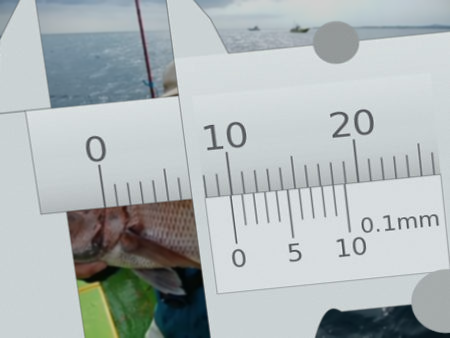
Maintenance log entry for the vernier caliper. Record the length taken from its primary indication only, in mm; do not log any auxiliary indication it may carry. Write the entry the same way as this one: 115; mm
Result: 9.9; mm
